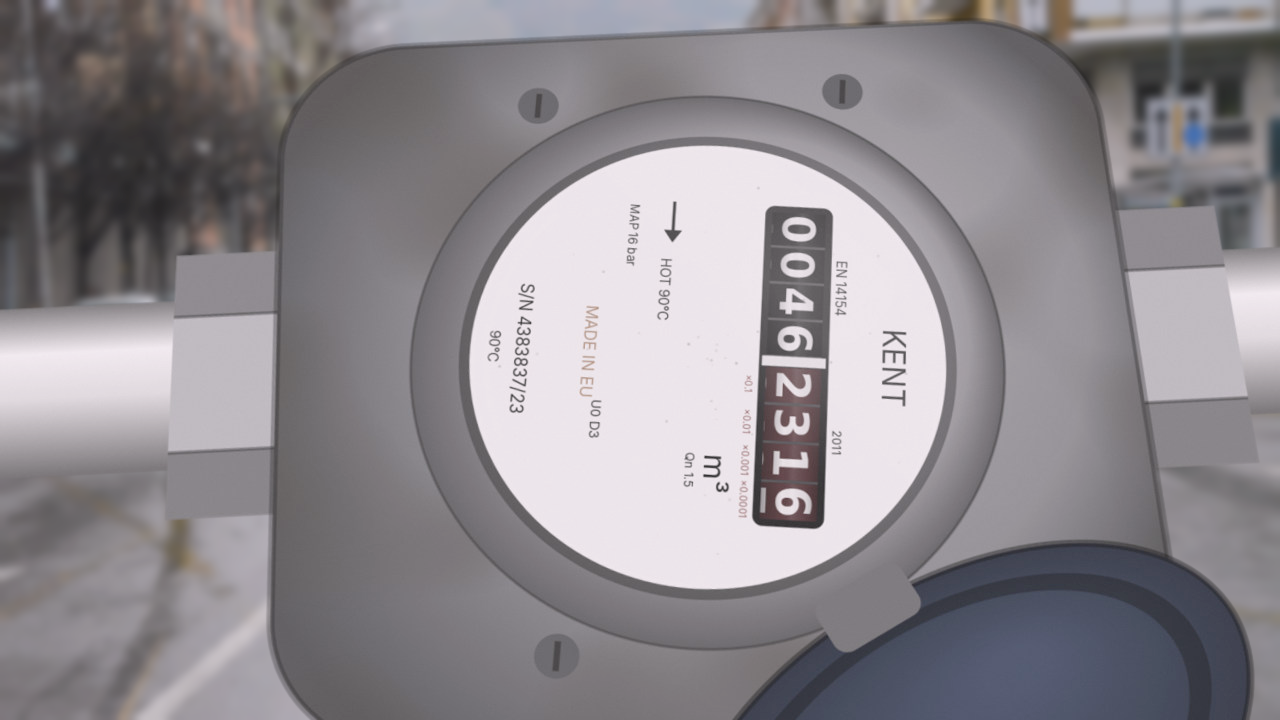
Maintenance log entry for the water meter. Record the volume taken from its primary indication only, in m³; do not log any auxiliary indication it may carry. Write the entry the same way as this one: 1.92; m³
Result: 46.2316; m³
